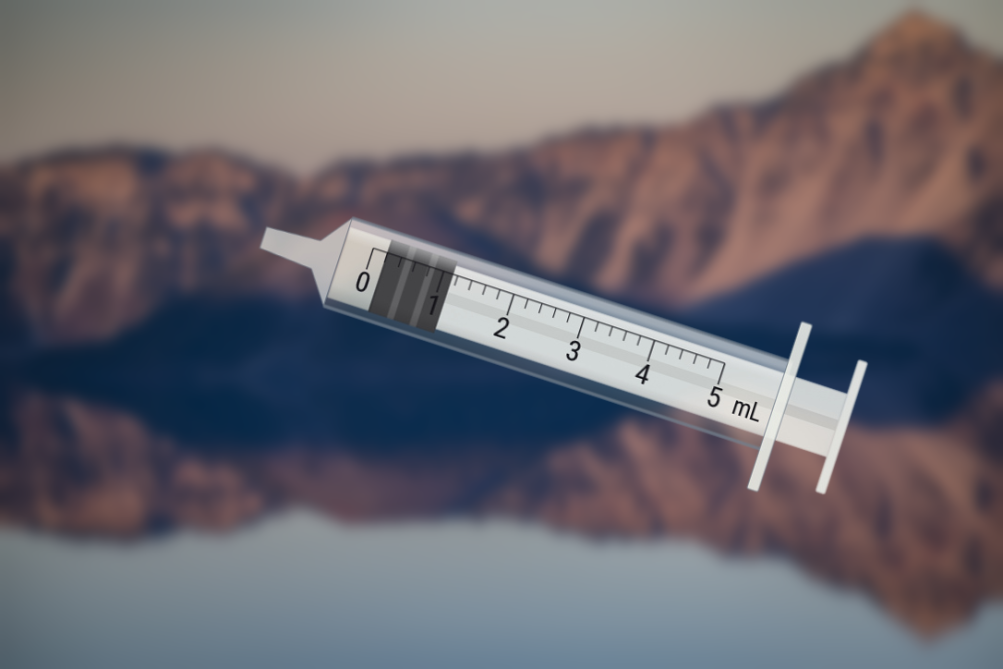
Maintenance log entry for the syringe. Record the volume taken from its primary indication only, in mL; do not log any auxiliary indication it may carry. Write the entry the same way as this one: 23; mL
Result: 0.2; mL
